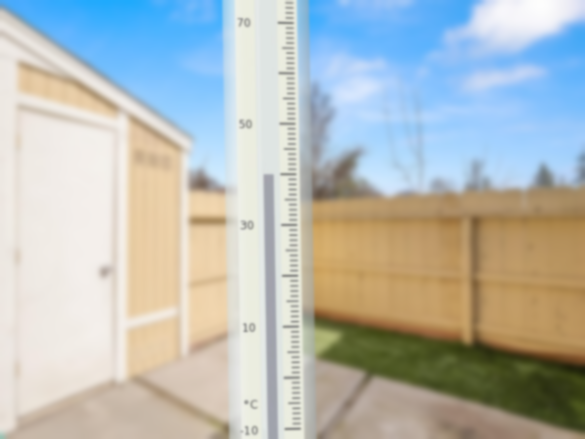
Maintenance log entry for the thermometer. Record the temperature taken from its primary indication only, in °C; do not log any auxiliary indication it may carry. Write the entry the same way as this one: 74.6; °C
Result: 40; °C
